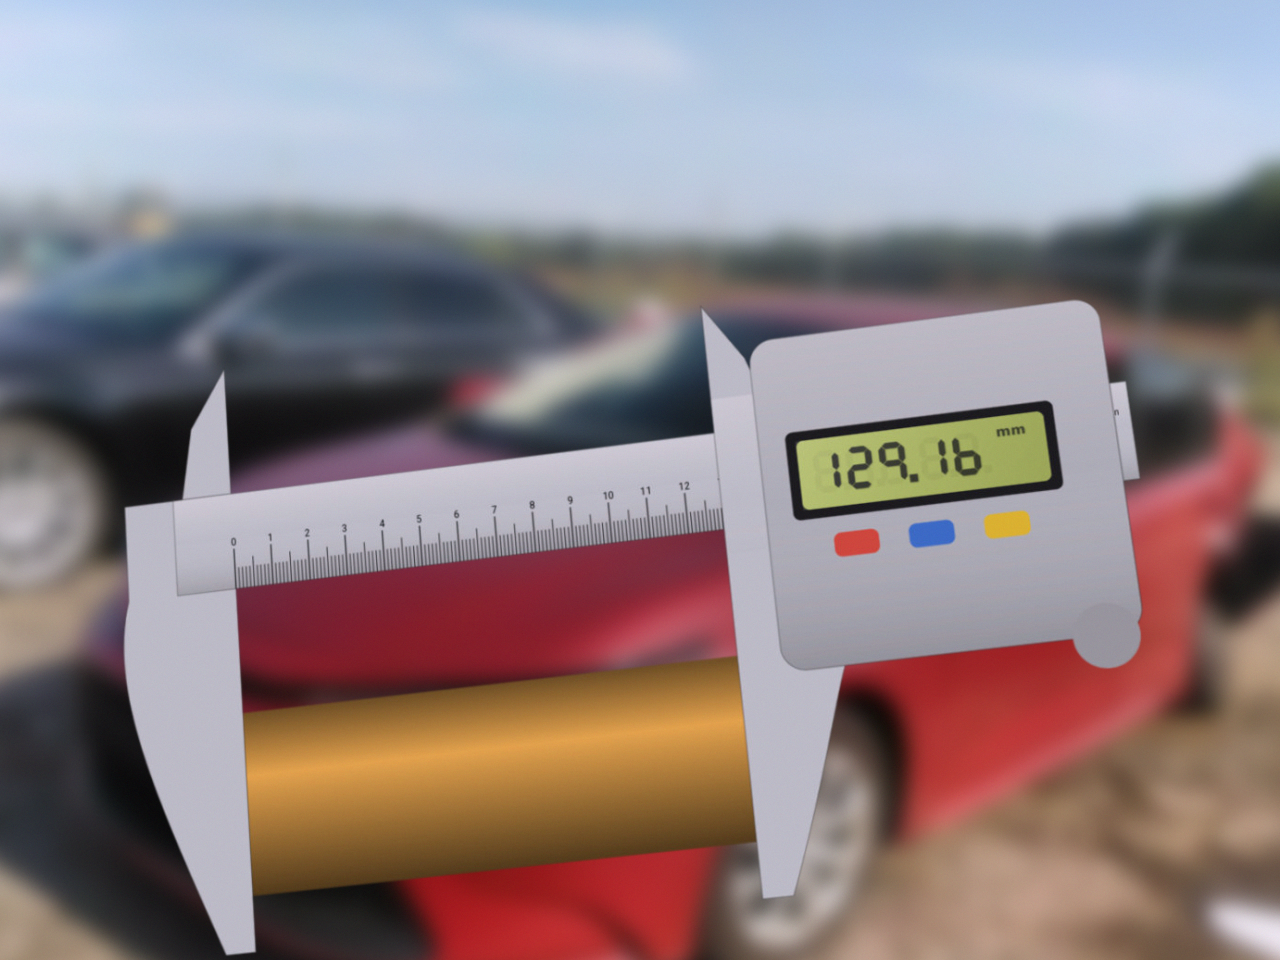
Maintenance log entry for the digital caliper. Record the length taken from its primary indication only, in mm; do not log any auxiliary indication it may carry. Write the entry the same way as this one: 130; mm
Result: 129.16; mm
